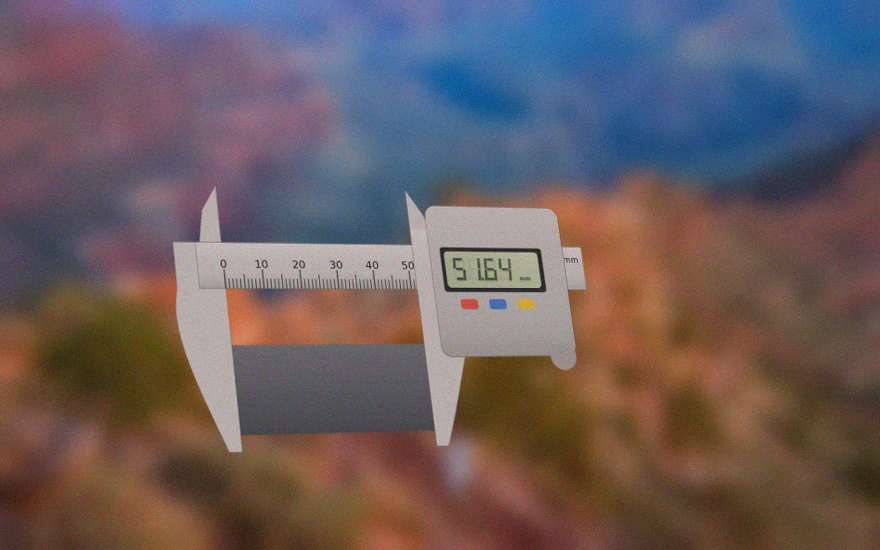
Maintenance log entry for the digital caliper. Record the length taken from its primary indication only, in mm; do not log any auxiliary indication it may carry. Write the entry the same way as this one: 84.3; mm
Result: 51.64; mm
